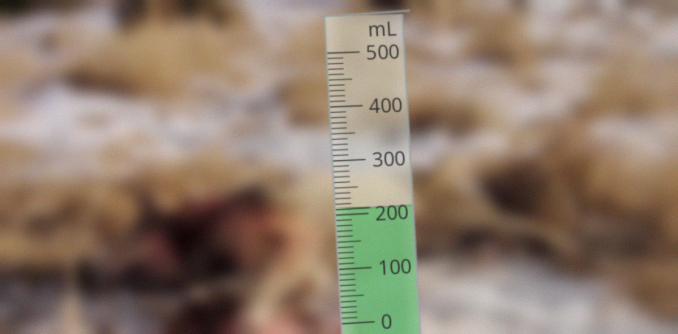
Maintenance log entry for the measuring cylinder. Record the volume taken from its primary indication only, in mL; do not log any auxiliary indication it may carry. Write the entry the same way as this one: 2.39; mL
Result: 210; mL
